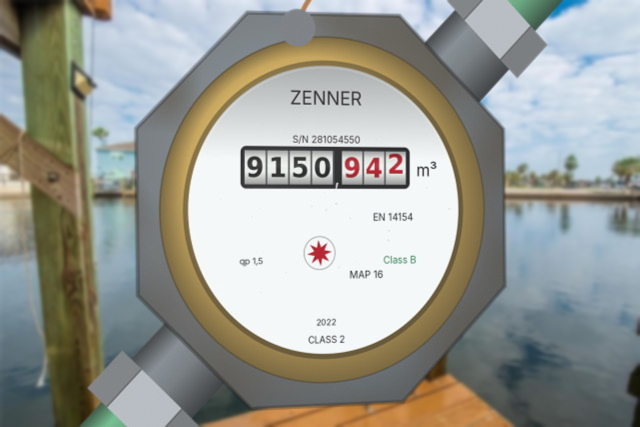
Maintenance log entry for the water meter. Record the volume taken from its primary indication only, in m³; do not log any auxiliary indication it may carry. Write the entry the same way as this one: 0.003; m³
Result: 9150.942; m³
